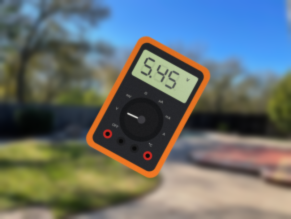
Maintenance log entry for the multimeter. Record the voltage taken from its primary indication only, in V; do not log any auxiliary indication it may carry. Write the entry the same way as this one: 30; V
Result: 5.45; V
